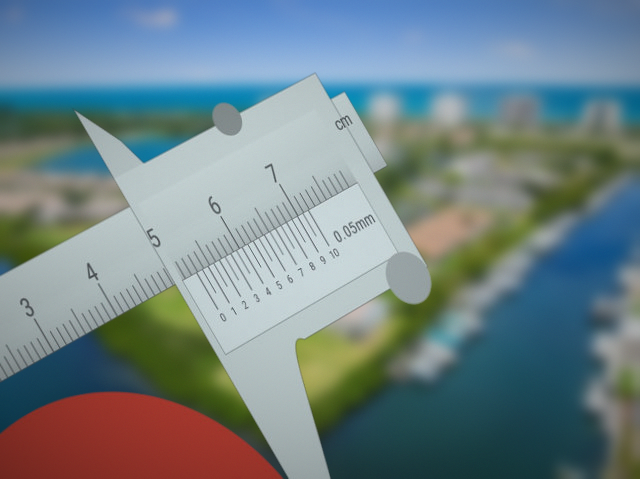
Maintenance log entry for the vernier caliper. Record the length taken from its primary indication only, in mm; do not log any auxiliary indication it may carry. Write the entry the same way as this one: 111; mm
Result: 52.8; mm
